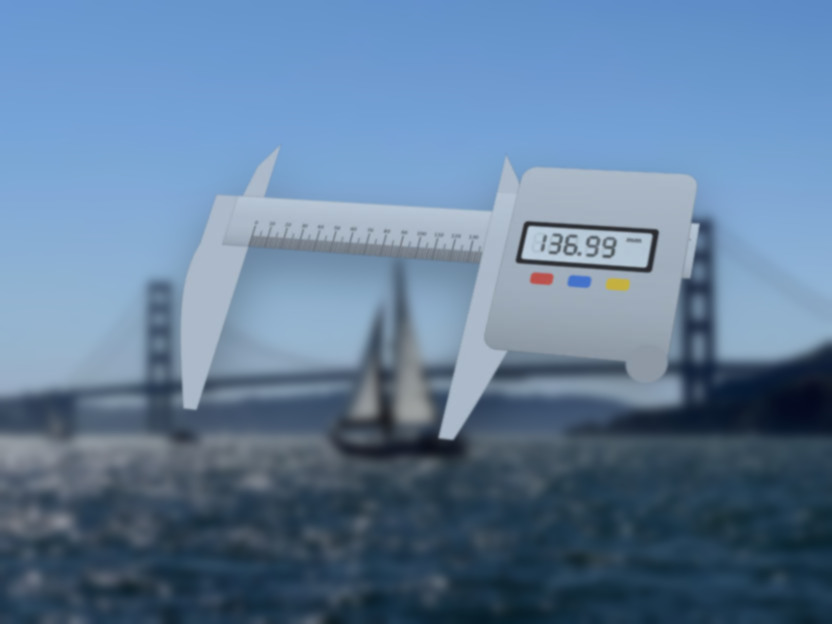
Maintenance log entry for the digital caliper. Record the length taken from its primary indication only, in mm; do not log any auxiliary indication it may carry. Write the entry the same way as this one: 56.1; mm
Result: 136.99; mm
